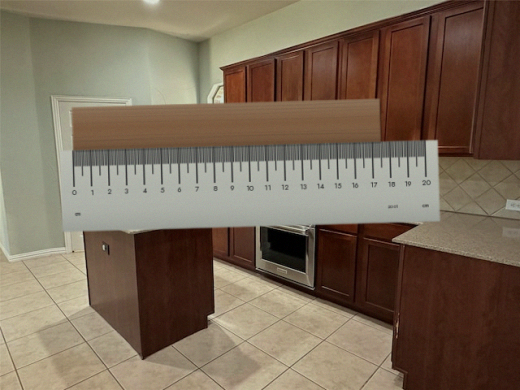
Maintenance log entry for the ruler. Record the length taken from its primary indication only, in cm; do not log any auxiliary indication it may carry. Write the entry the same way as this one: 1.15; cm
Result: 17.5; cm
